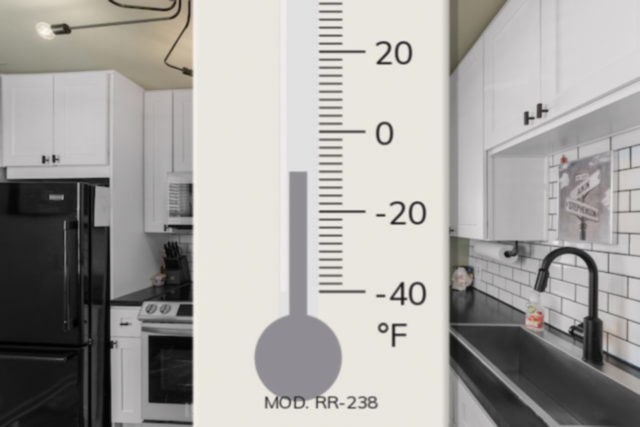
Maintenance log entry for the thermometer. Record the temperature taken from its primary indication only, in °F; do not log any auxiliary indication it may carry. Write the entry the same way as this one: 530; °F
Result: -10; °F
